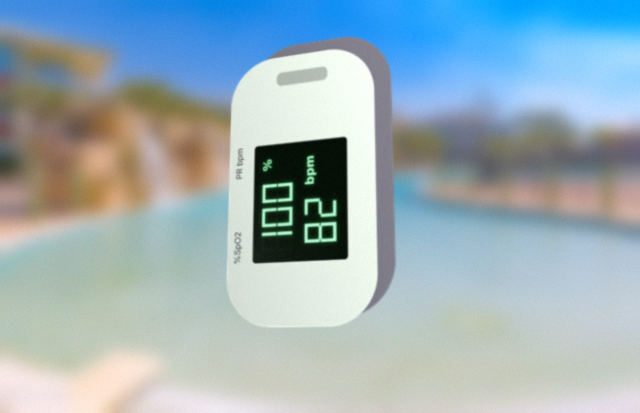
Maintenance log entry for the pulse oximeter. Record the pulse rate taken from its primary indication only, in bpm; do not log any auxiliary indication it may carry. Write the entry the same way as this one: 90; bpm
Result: 82; bpm
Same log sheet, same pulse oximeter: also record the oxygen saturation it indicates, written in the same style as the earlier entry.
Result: 100; %
